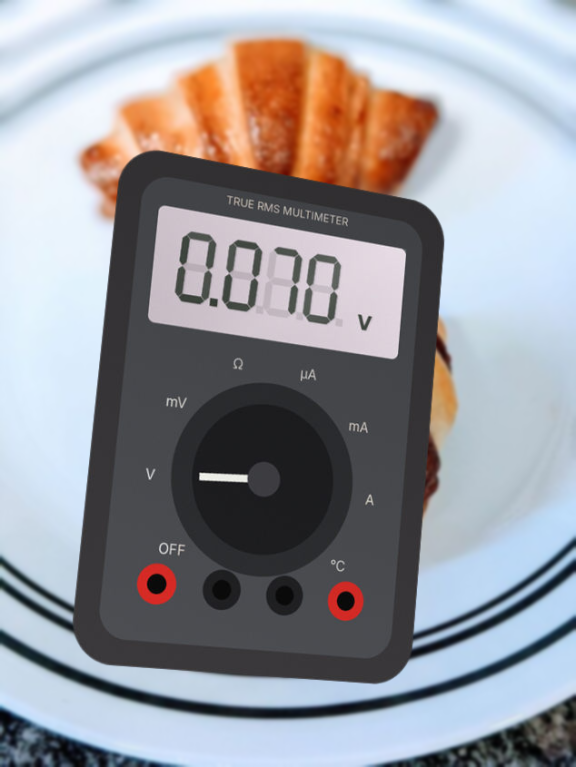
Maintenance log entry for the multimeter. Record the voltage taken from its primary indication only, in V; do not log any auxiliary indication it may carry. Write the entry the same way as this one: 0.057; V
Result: 0.070; V
